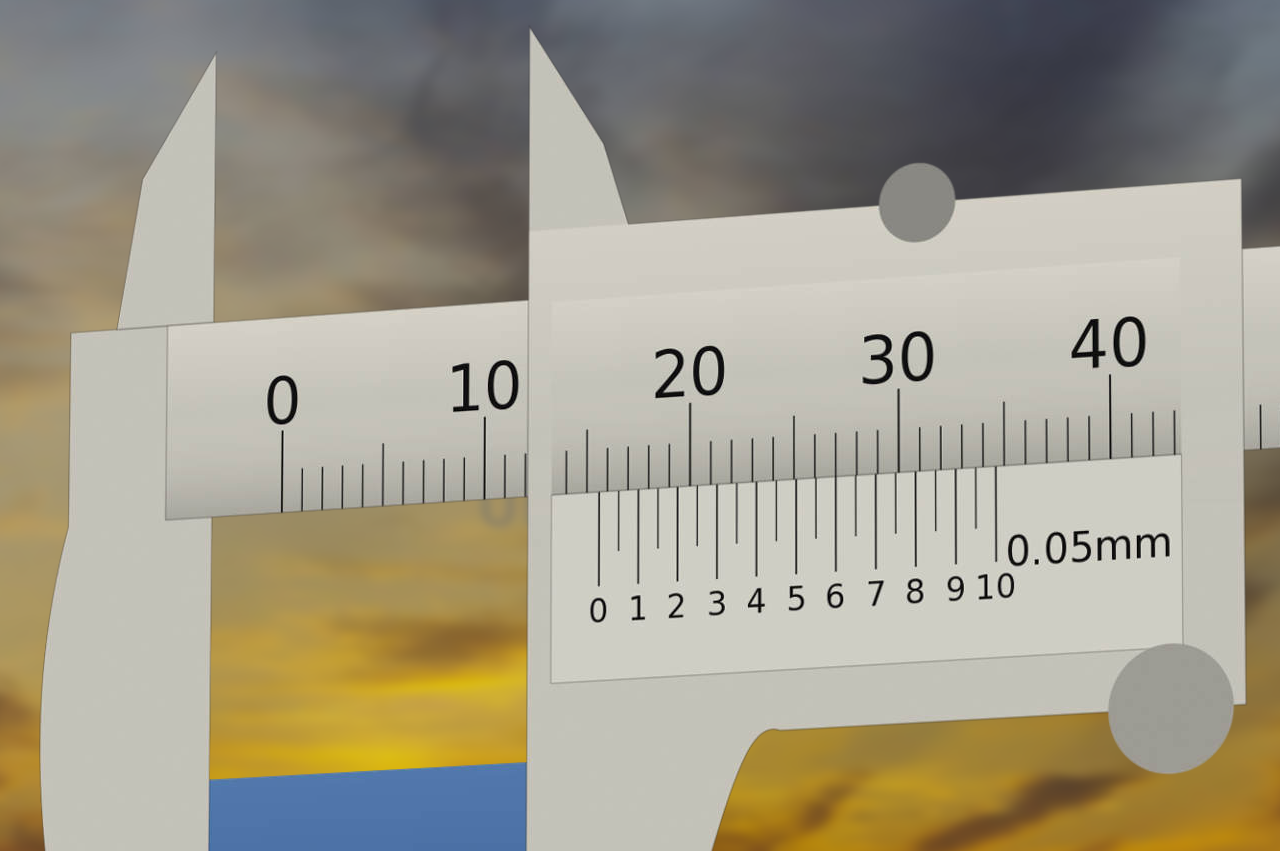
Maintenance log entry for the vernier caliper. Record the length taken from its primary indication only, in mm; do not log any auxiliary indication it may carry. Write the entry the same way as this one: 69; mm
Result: 15.6; mm
